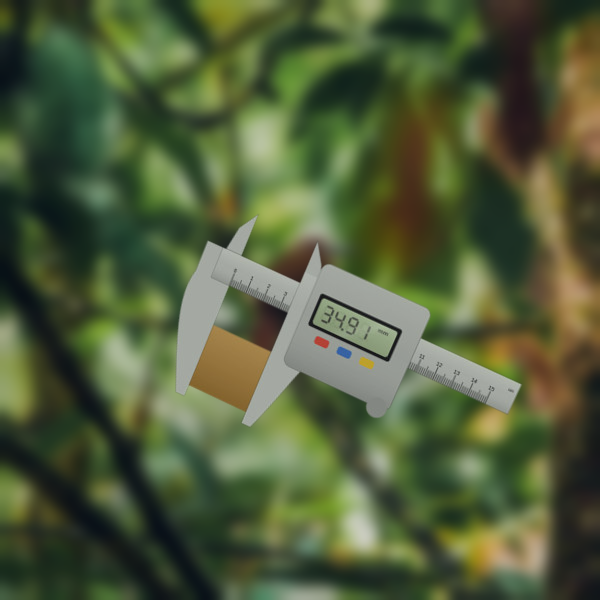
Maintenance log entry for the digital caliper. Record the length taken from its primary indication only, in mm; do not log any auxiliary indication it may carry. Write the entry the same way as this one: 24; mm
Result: 34.91; mm
